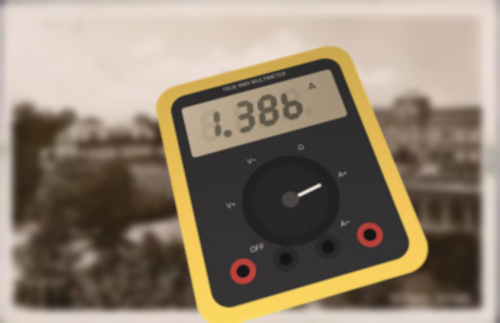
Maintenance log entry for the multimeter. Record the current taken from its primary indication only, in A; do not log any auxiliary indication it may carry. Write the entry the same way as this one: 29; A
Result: 1.386; A
